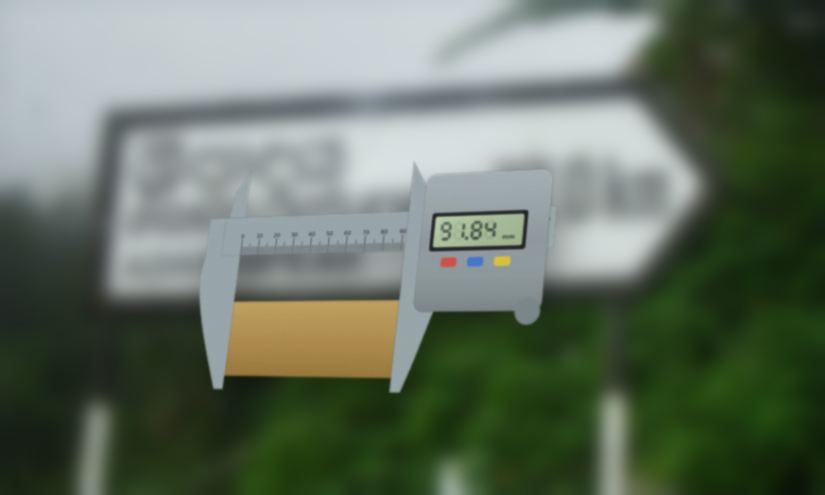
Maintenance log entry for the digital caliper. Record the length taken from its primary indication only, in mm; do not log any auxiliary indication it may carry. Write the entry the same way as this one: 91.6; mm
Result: 91.84; mm
